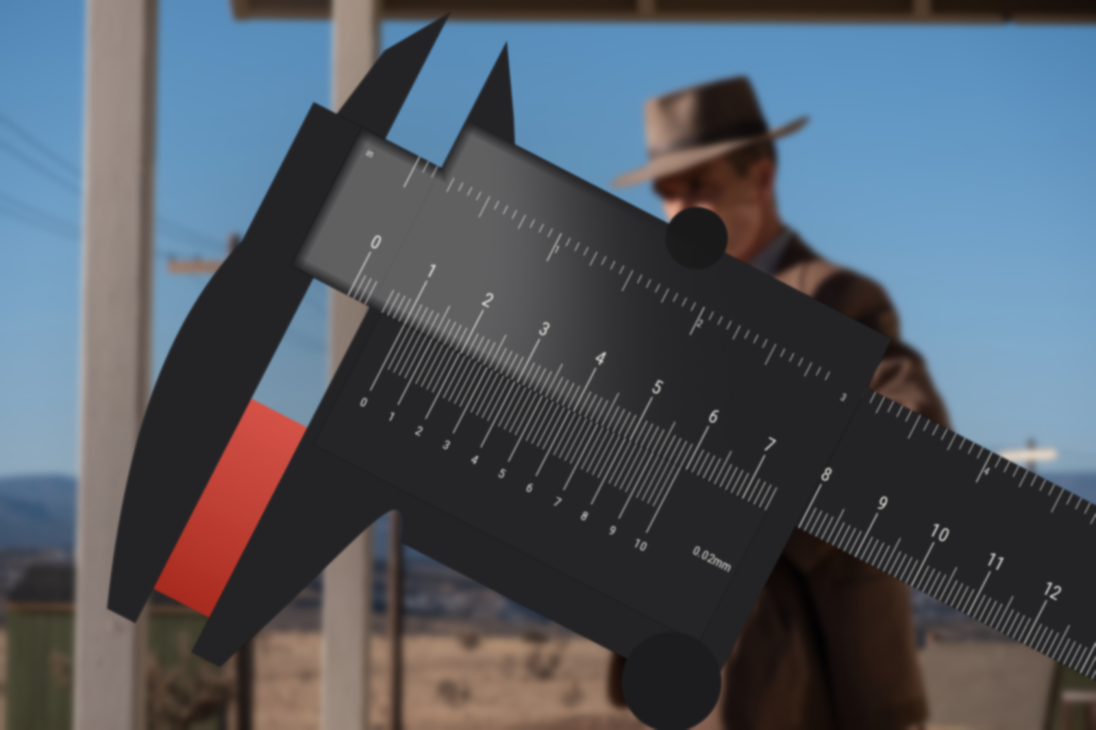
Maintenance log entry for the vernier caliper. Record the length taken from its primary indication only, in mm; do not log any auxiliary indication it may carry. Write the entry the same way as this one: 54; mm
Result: 10.0; mm
